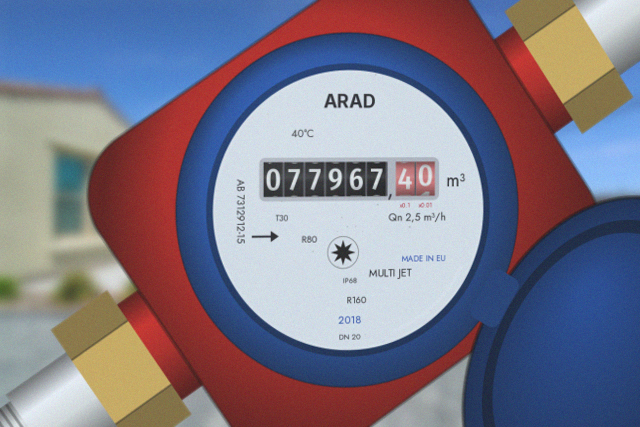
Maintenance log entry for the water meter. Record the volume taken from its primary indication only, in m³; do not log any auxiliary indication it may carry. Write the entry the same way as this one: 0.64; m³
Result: 77967.40; m³
